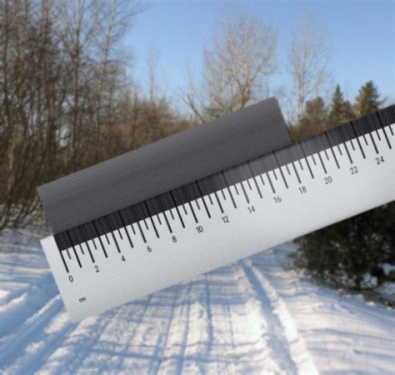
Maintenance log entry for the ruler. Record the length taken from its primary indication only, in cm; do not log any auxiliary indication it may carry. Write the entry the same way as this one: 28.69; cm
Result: 18.5; cm
